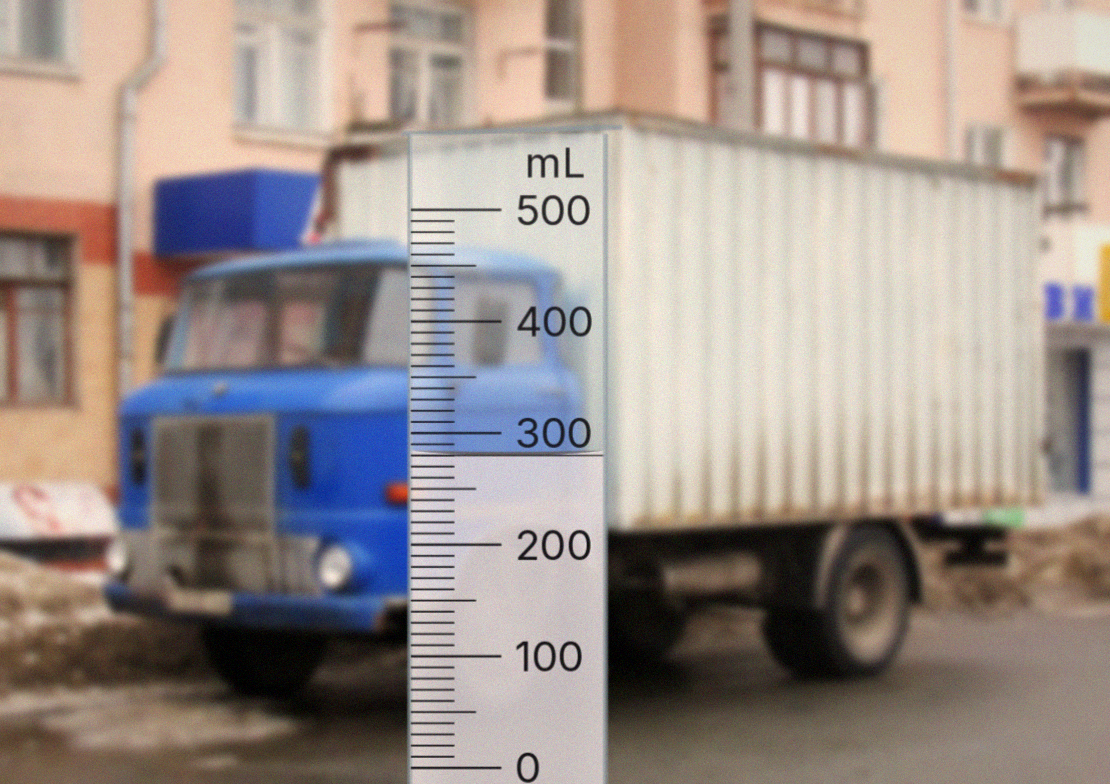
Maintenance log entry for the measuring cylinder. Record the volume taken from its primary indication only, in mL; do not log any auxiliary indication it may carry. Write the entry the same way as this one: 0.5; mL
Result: 280; mL
